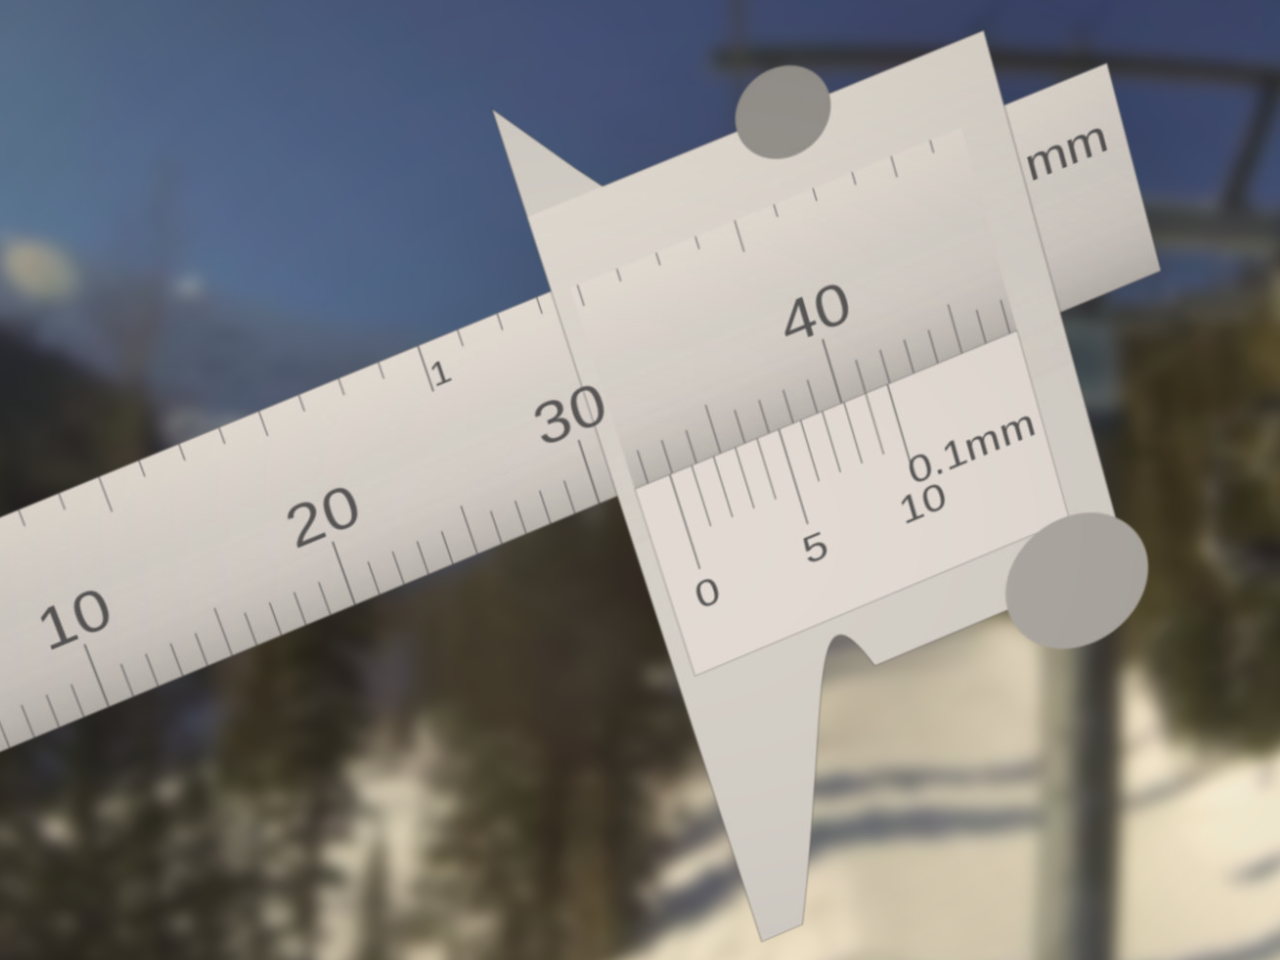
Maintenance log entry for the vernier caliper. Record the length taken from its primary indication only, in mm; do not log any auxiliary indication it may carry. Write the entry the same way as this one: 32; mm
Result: 32.9; mm
